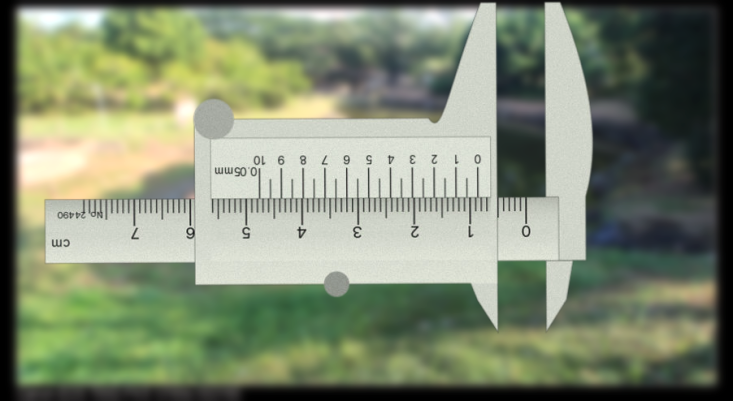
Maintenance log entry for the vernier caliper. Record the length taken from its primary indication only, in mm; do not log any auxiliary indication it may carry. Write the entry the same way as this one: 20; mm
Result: 8.6; mm
